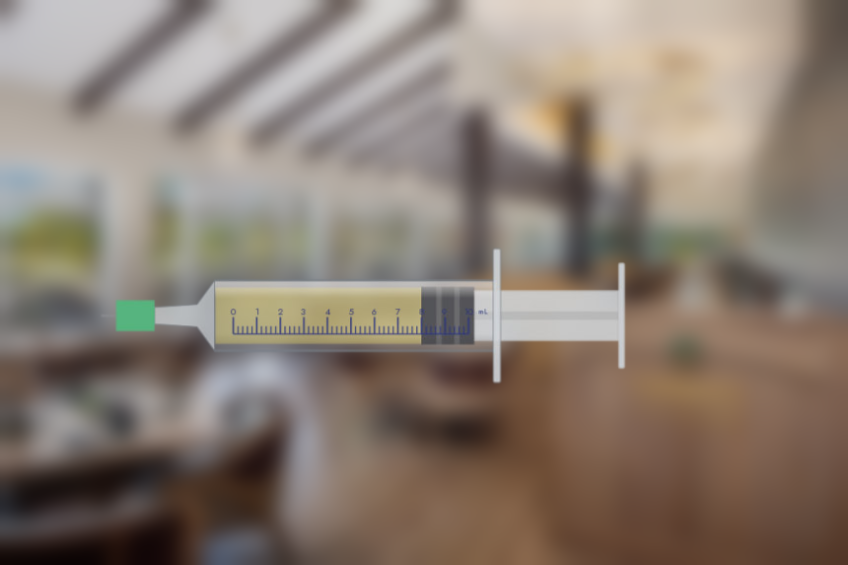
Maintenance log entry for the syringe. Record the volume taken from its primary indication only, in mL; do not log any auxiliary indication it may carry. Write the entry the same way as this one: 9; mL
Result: 8; mL
